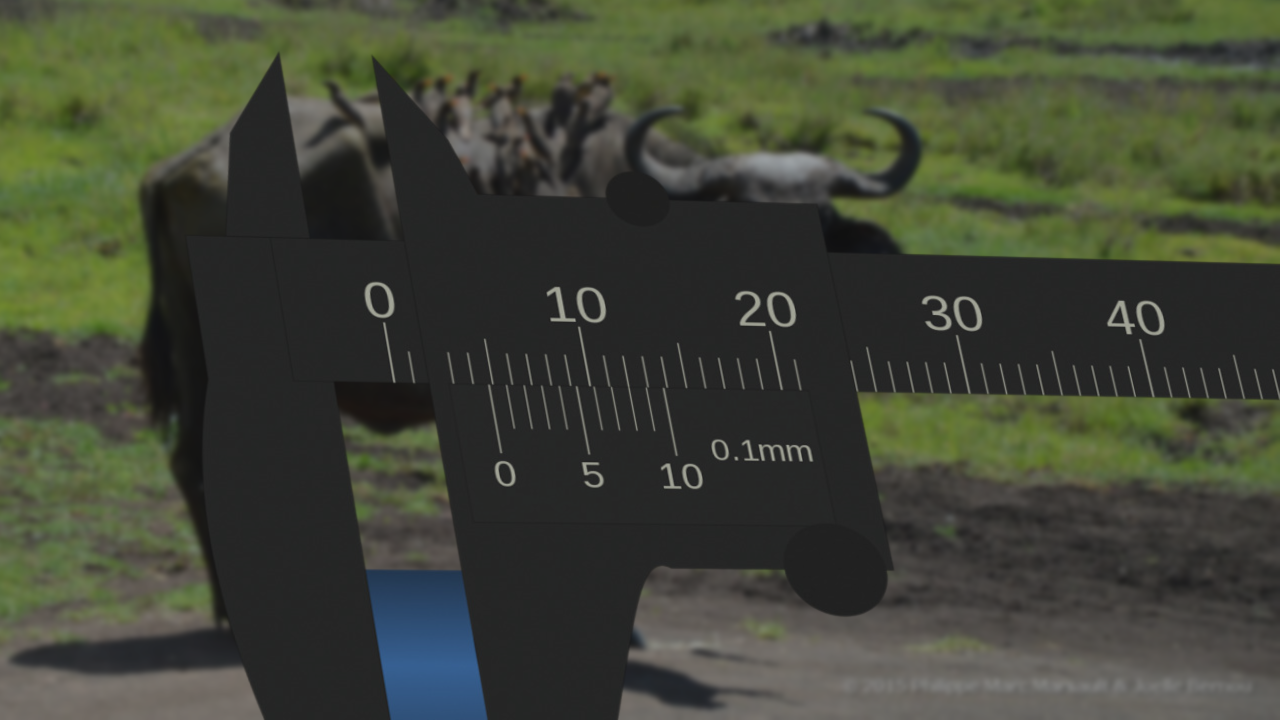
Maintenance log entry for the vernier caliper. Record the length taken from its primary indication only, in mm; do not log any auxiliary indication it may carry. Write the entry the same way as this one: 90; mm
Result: 4.8; mm
